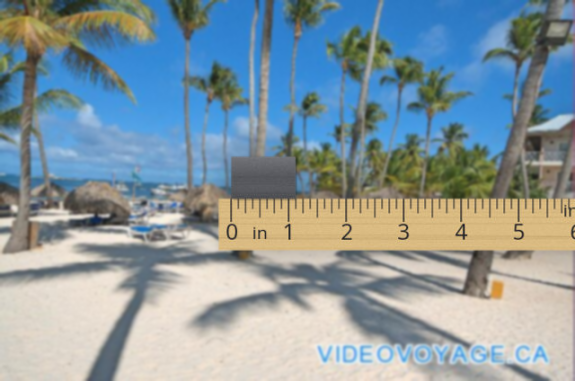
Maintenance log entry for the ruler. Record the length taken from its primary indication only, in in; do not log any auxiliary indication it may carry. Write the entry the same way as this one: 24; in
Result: 1.125; in
